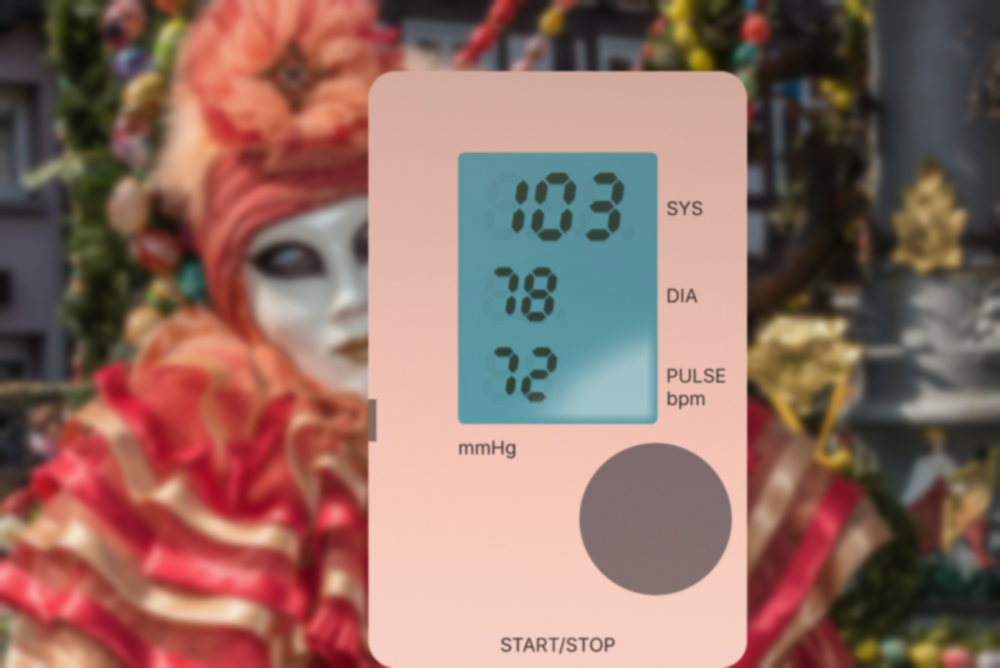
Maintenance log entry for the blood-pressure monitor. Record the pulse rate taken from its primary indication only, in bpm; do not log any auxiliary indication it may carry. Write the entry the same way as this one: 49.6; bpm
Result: 72; bpm
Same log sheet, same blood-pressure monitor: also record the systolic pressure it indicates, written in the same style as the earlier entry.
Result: 103; mmHg
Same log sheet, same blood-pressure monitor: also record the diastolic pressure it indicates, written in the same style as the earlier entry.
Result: 78; mmHg
